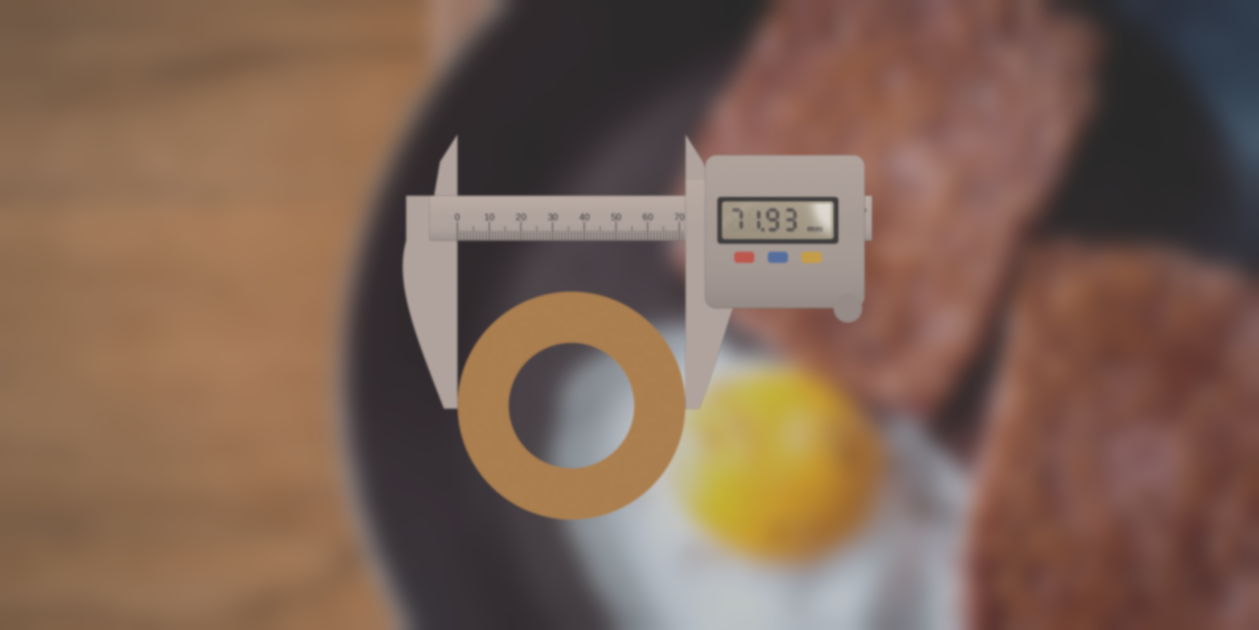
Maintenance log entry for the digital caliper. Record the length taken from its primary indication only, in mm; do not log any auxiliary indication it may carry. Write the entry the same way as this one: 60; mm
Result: 71.93; mm
